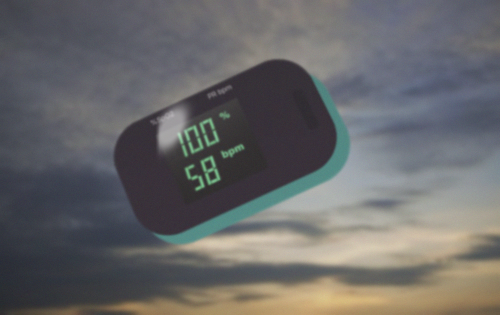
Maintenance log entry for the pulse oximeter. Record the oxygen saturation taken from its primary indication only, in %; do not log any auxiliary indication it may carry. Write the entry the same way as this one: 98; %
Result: 100; %
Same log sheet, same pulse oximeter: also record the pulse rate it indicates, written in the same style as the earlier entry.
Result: 58; bpm
